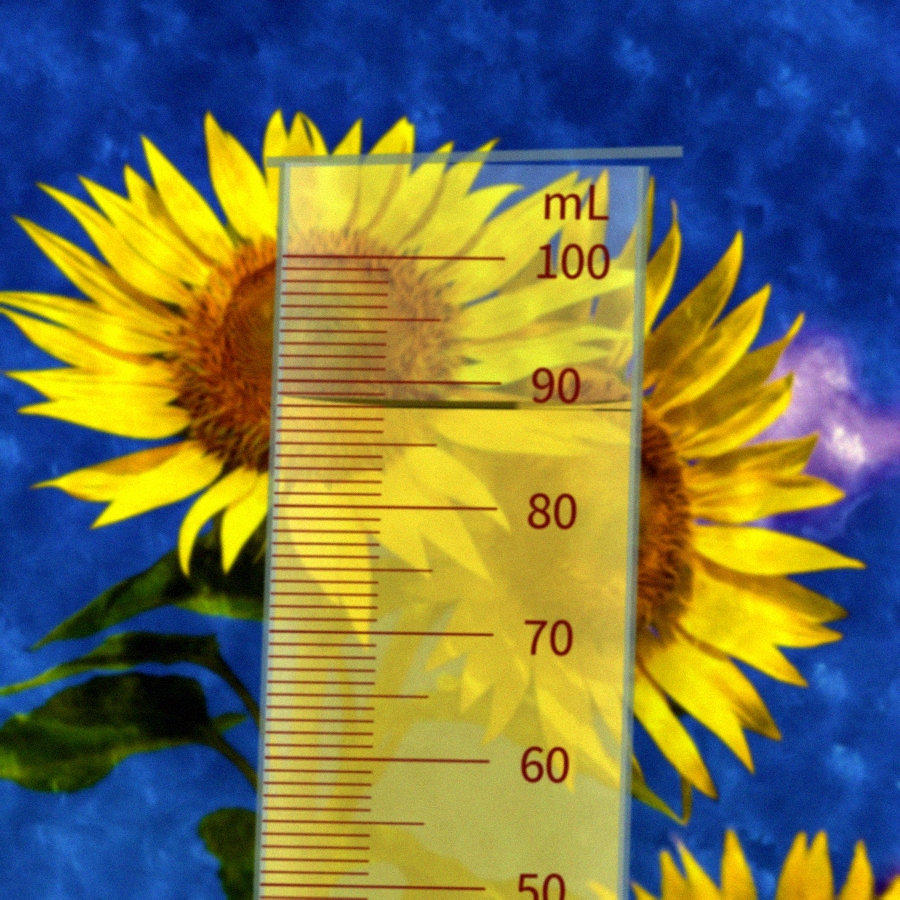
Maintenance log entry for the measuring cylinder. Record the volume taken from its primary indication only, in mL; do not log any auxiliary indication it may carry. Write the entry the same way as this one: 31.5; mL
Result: 88; mL
